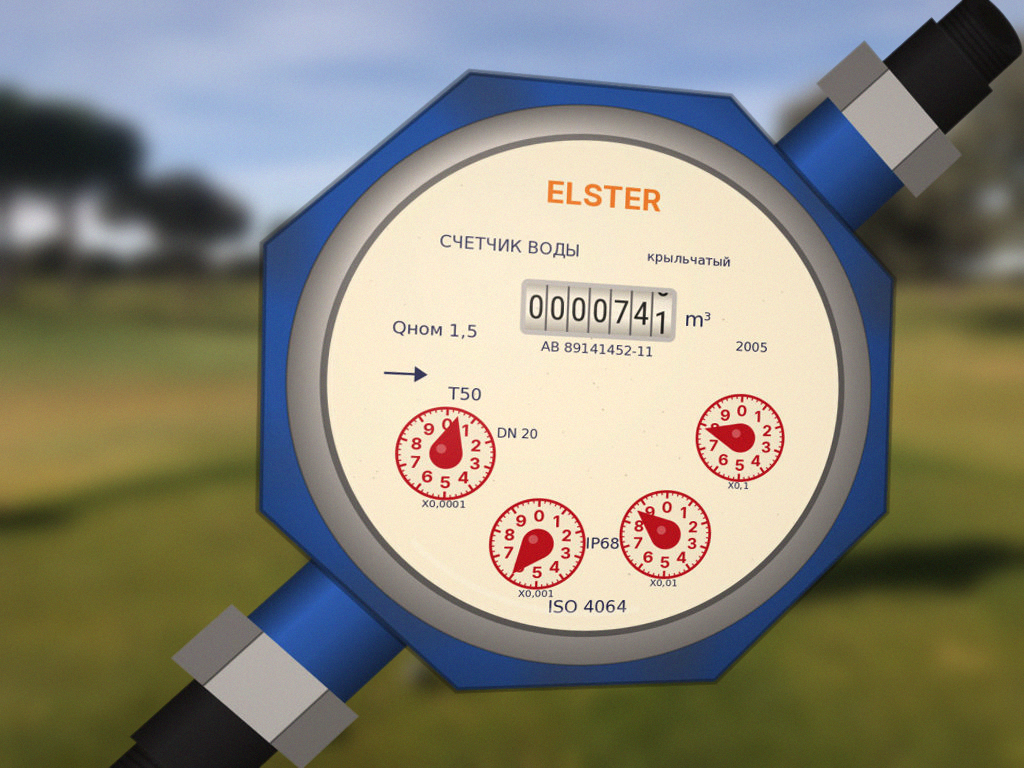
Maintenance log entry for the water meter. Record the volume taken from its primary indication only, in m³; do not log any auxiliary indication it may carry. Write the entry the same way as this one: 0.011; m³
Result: 740.7860; m³
